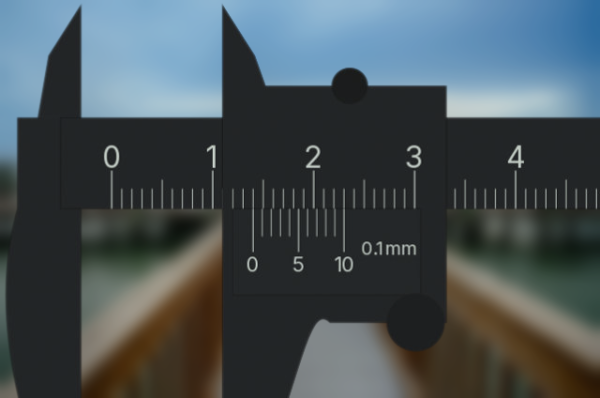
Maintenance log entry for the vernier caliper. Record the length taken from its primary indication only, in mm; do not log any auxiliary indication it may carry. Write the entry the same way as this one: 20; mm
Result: 14.0; mm
